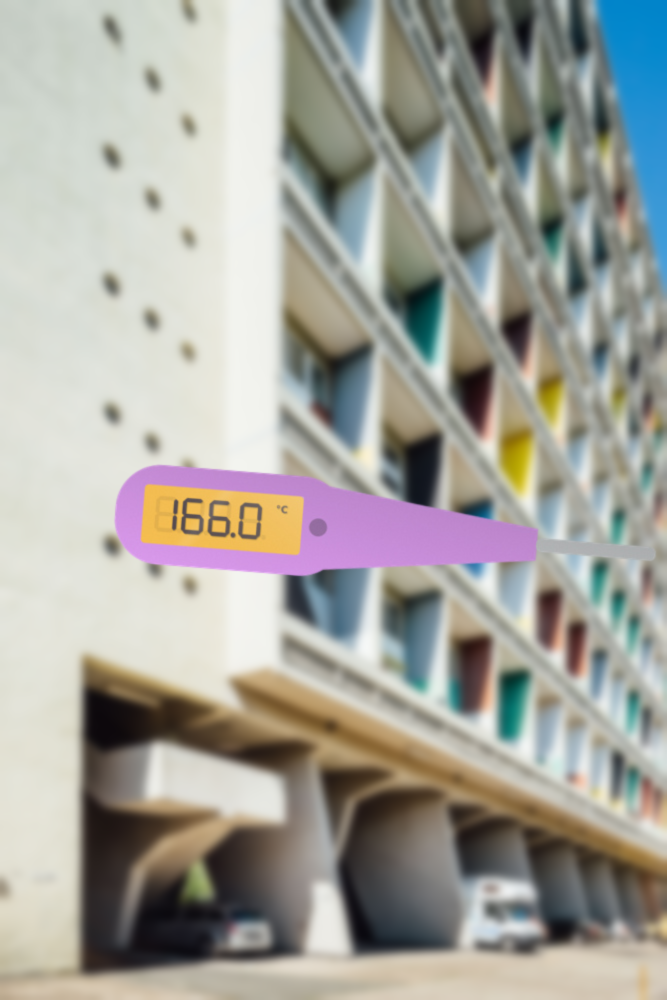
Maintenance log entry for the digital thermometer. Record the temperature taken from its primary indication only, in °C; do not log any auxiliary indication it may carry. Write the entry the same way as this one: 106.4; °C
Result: 166.0; °C
